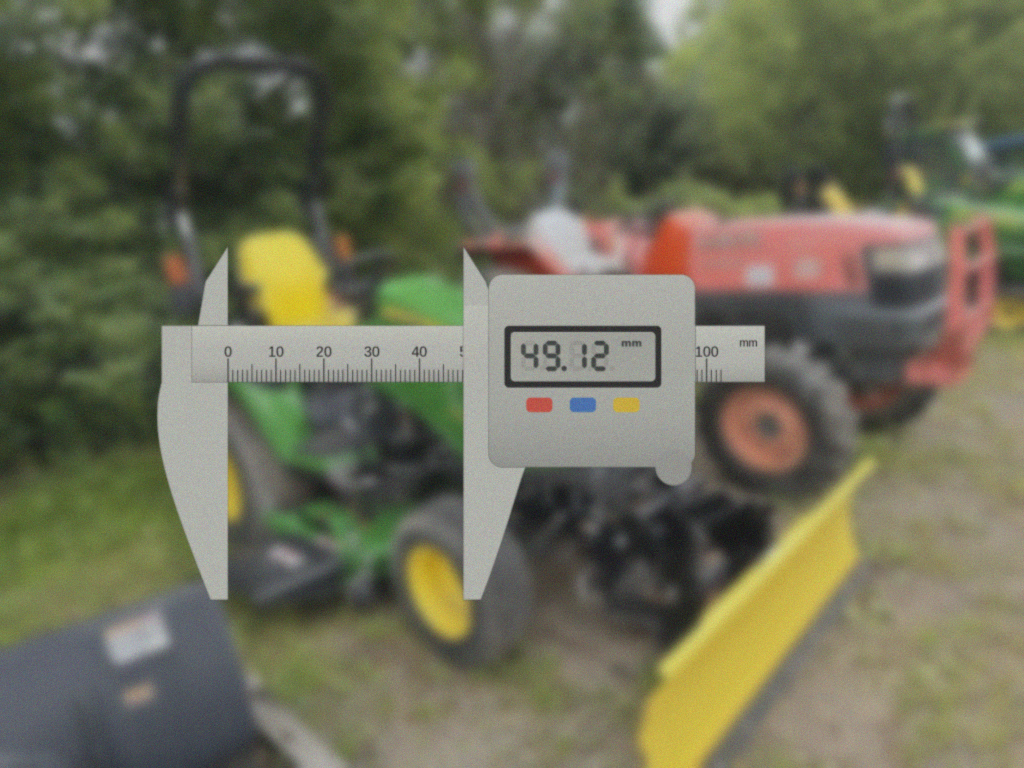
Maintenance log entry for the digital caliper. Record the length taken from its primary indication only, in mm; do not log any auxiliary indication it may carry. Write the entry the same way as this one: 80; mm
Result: 49.12; mm
